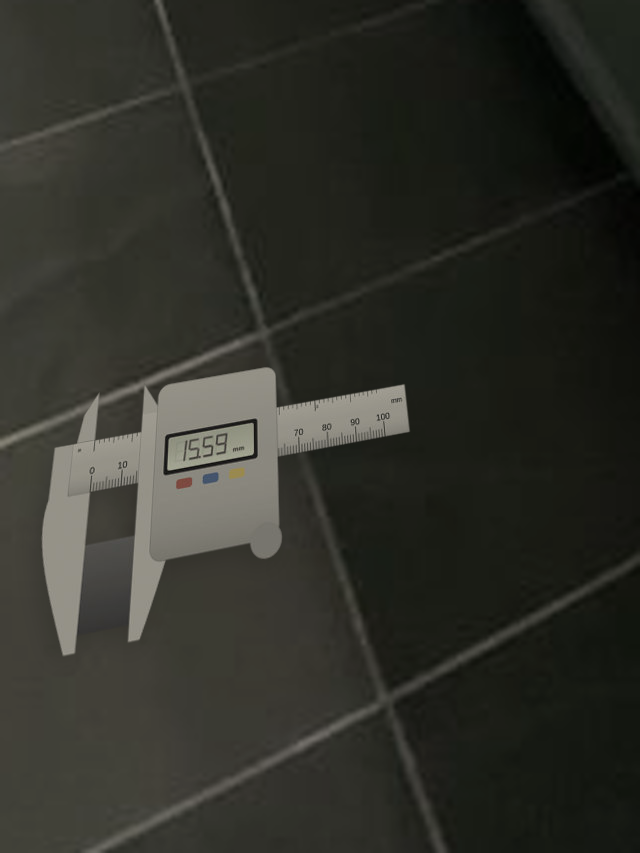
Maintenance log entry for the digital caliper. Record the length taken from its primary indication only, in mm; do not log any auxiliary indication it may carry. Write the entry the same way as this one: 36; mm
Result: 15.59; mm
